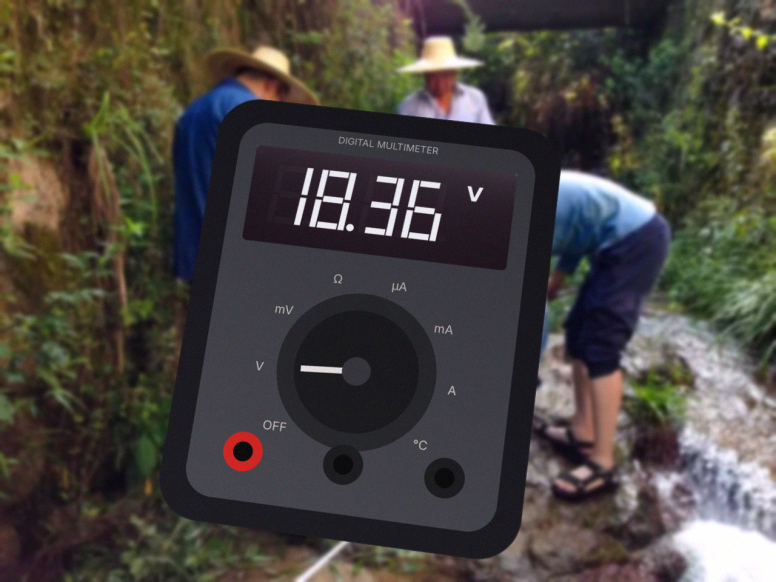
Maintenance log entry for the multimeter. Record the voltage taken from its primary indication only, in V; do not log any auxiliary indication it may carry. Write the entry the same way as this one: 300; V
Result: 18.36; V
